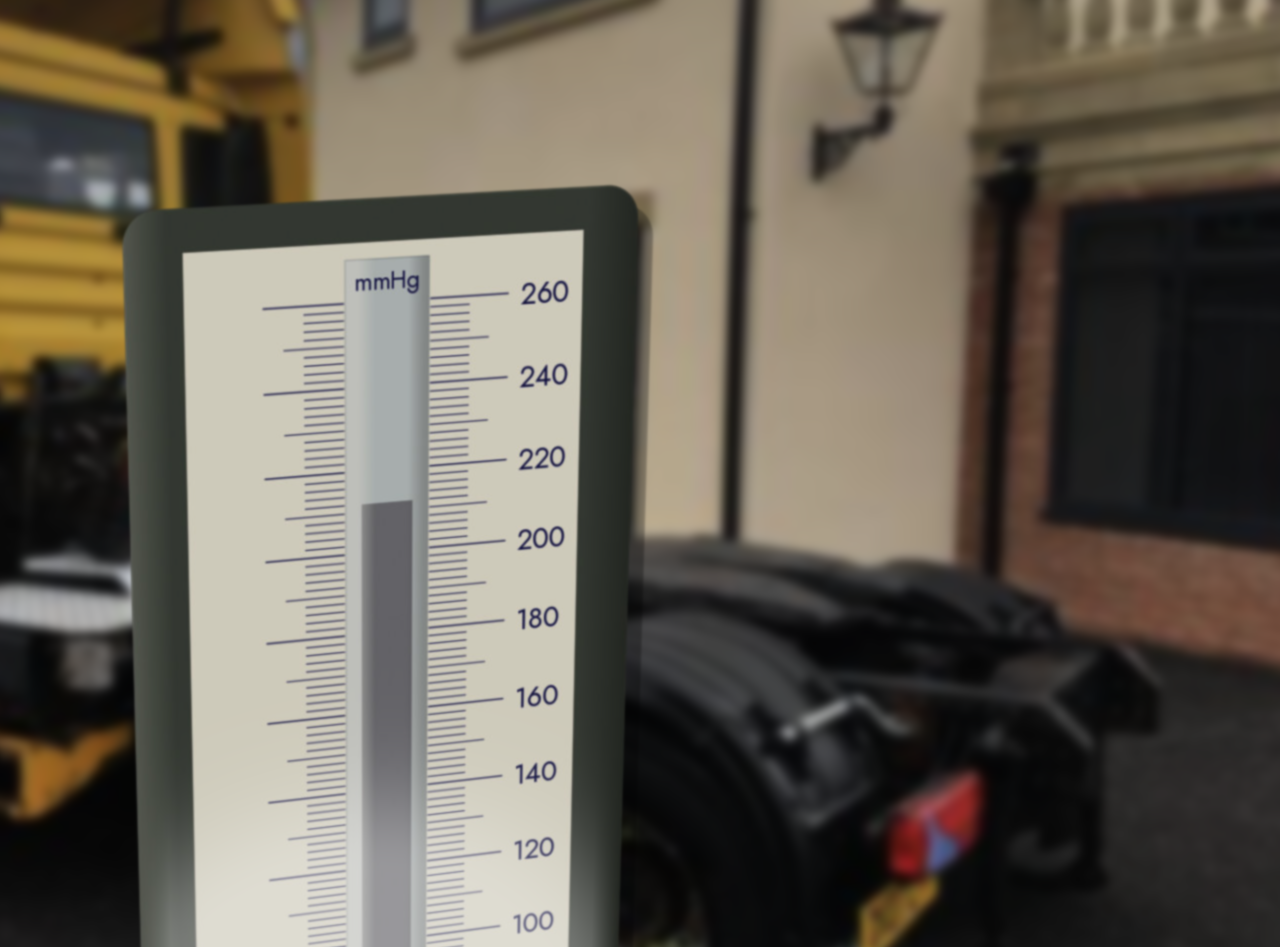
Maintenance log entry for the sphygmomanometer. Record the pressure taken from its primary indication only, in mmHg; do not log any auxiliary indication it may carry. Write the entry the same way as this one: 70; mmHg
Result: 212; mmHg
